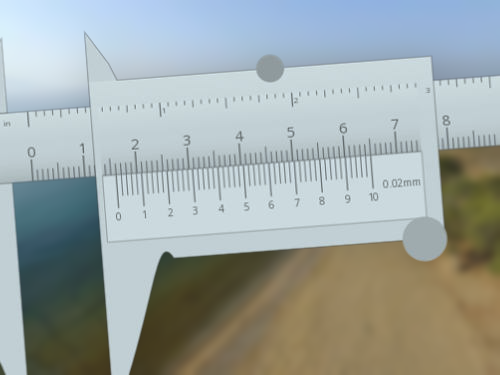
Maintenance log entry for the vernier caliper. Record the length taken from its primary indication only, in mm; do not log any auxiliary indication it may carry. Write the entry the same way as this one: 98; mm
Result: 16.0; mm
